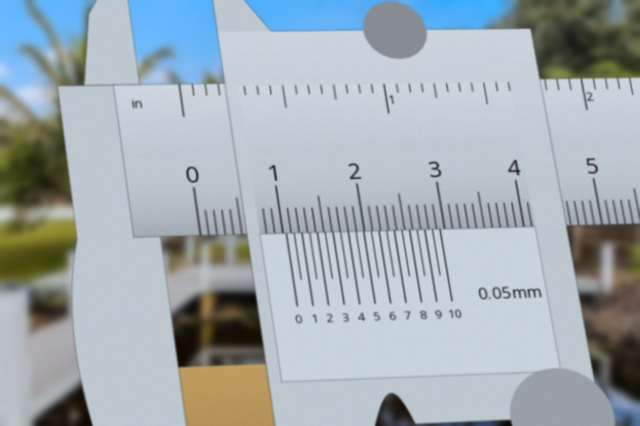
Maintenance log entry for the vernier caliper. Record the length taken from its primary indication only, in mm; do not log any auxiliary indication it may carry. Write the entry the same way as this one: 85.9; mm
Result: 10.4; mm
